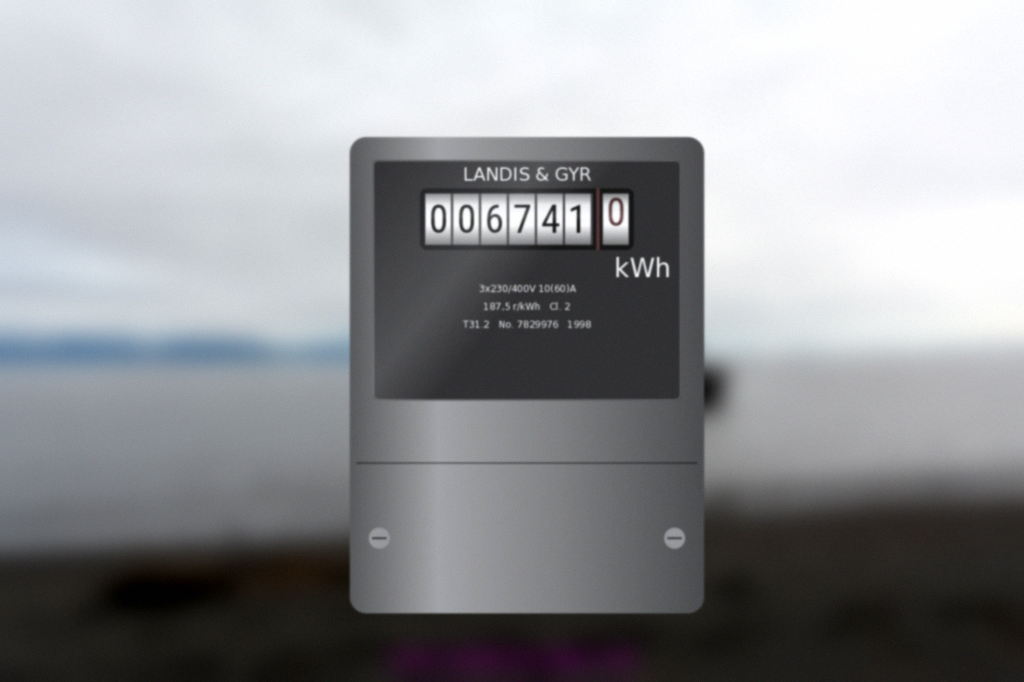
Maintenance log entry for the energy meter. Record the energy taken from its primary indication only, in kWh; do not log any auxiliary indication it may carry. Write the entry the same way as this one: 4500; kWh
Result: 6741.0; kWh
